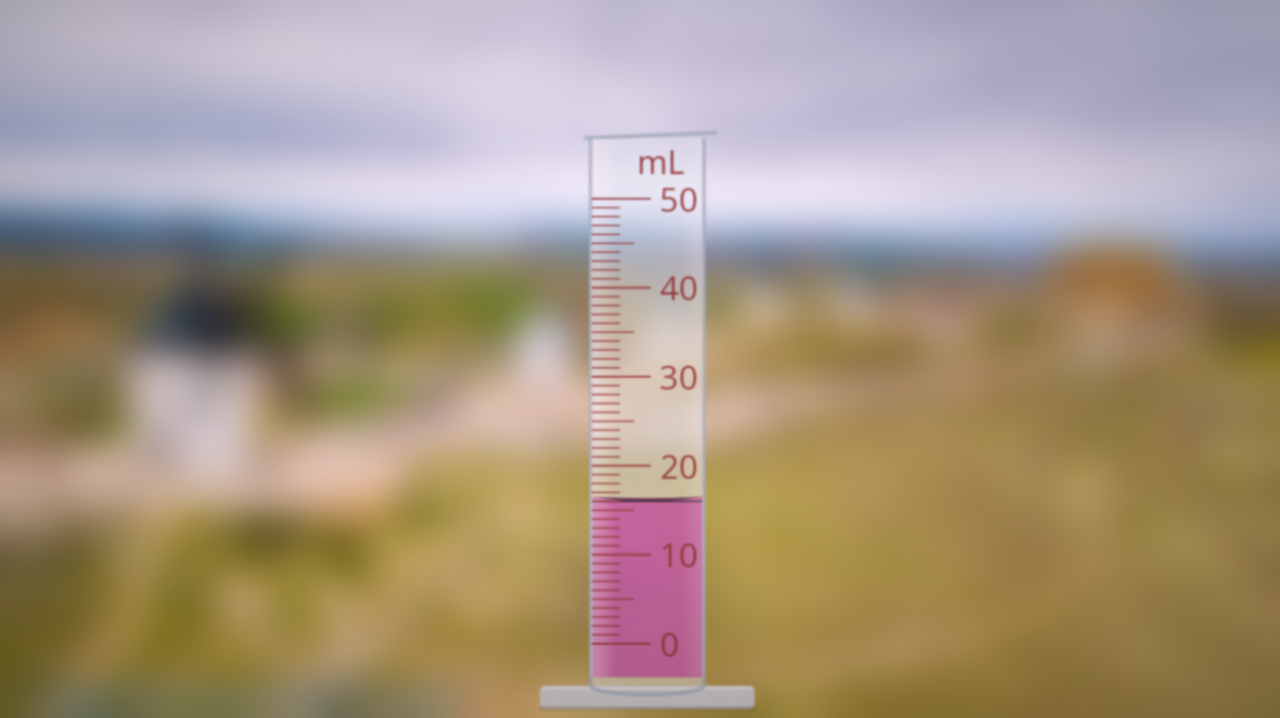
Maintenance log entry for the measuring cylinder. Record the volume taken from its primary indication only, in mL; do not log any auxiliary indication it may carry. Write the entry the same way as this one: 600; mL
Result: 16; mL
